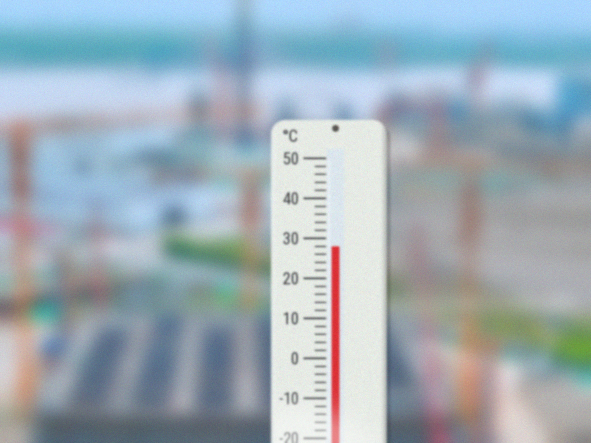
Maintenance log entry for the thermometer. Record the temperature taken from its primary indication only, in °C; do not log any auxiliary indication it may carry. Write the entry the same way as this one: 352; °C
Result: 28; °C
